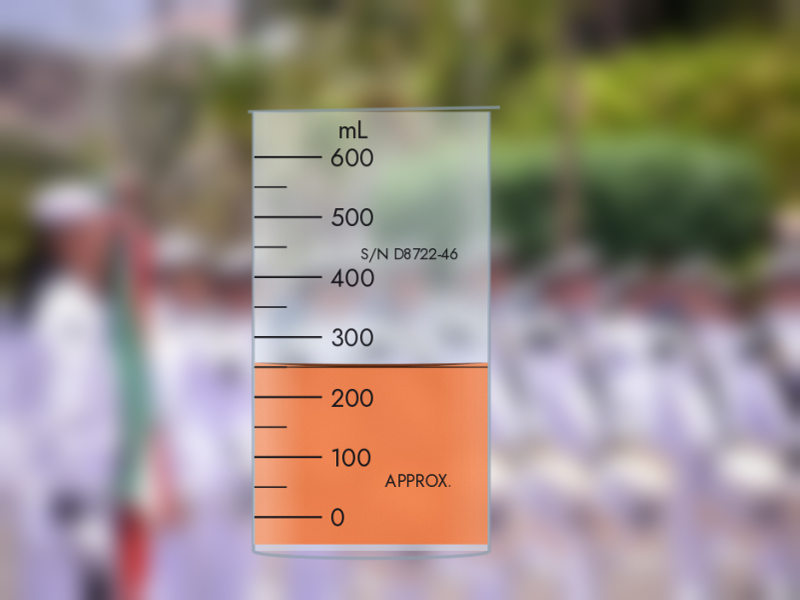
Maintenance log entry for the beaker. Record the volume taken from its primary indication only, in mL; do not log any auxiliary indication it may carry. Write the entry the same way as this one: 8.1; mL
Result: 250; mL
